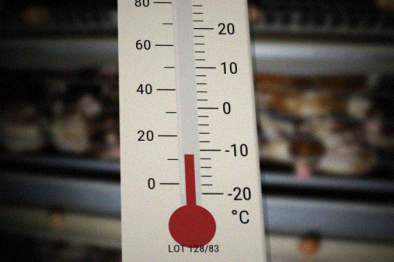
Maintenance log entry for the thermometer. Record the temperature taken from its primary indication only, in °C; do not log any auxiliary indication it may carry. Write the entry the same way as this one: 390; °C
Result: -11; °C
